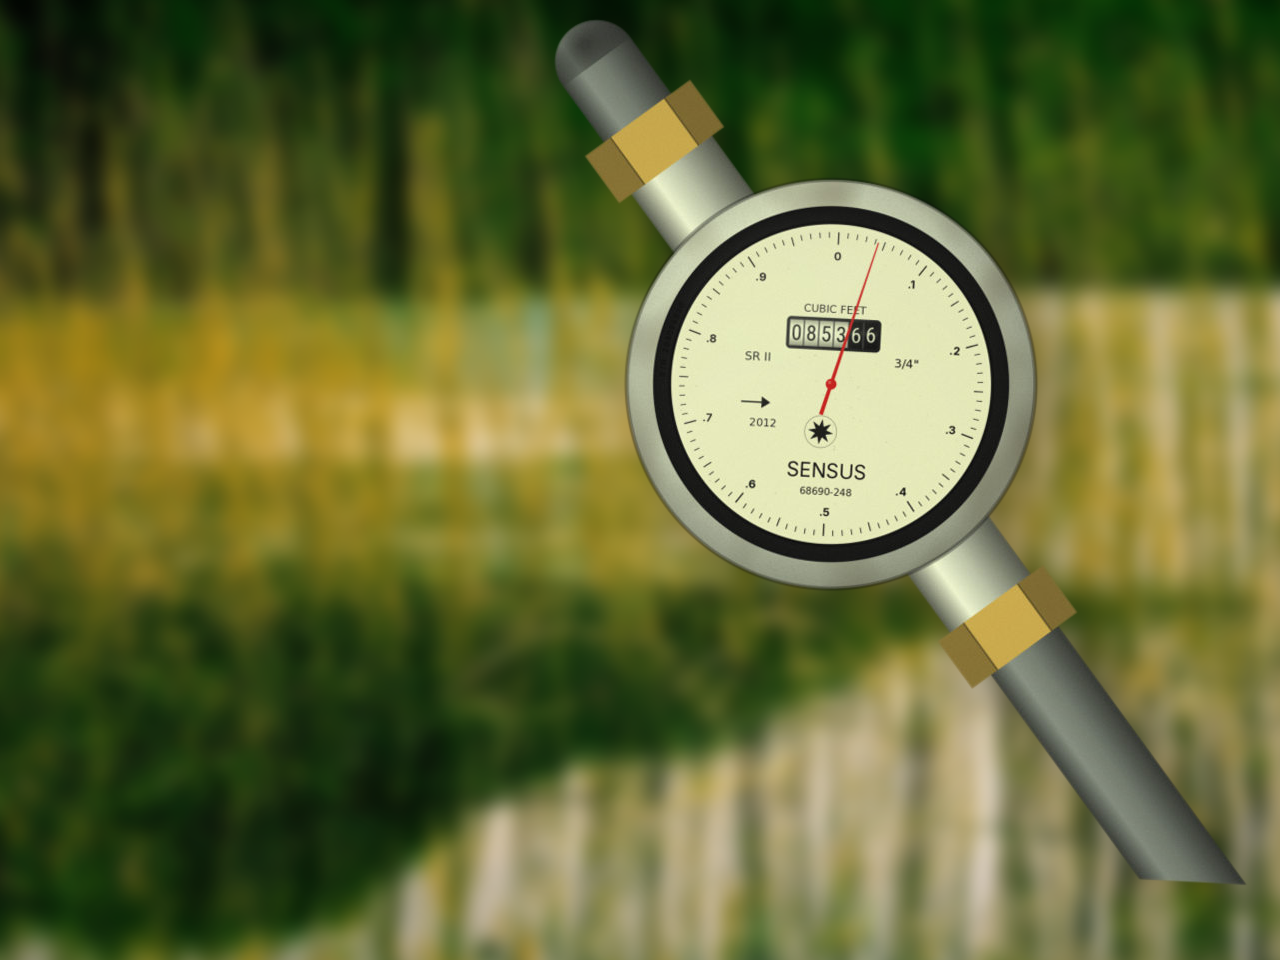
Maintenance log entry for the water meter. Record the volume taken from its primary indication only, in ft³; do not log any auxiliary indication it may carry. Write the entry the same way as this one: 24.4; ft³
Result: 85366.04; ft³
